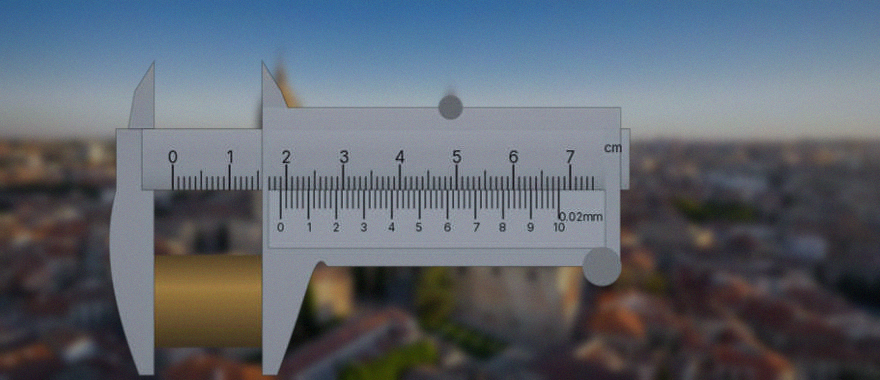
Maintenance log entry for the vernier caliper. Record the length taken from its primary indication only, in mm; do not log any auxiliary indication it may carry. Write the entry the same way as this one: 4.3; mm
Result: 19.0; mm
